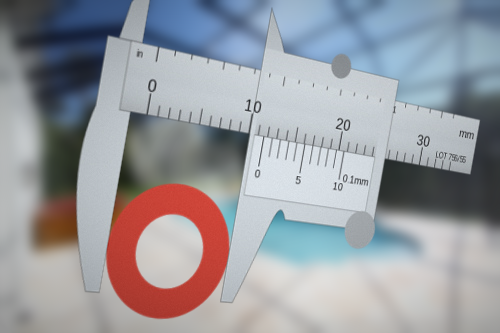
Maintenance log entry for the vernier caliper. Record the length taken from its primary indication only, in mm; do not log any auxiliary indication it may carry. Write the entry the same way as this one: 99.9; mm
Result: 11.6; mm
